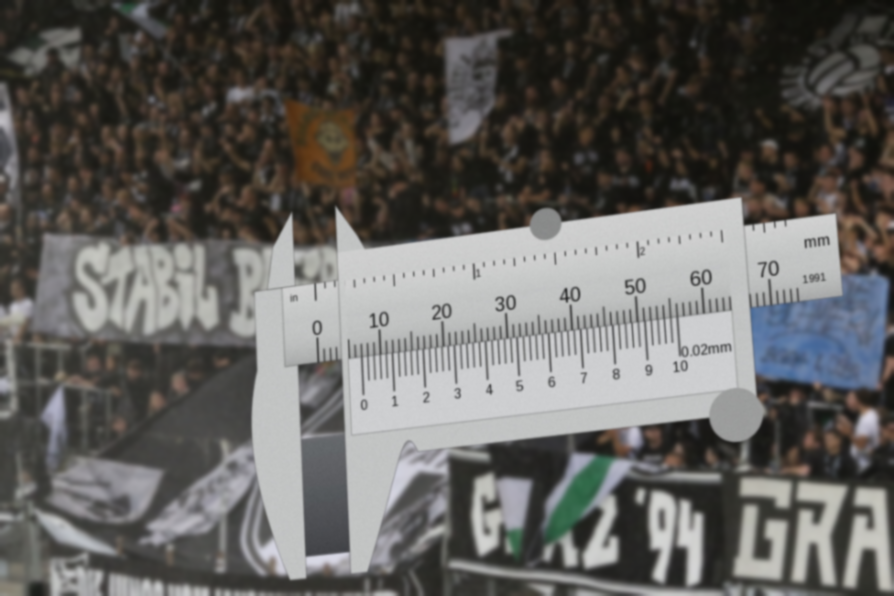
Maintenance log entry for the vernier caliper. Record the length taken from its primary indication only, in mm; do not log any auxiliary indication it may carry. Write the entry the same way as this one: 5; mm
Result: 7.0; mm
